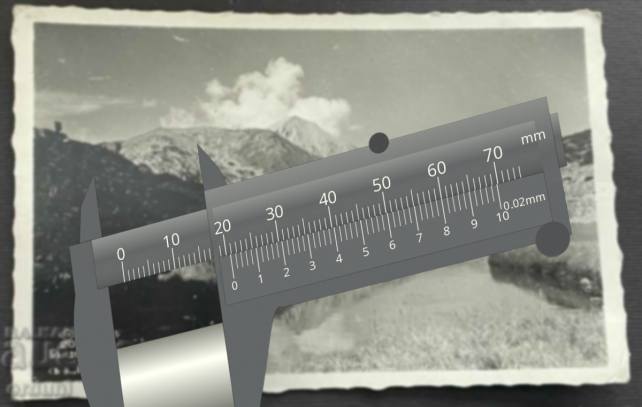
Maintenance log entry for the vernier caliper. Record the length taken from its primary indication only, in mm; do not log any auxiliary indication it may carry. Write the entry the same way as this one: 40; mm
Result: 20.8; mm
